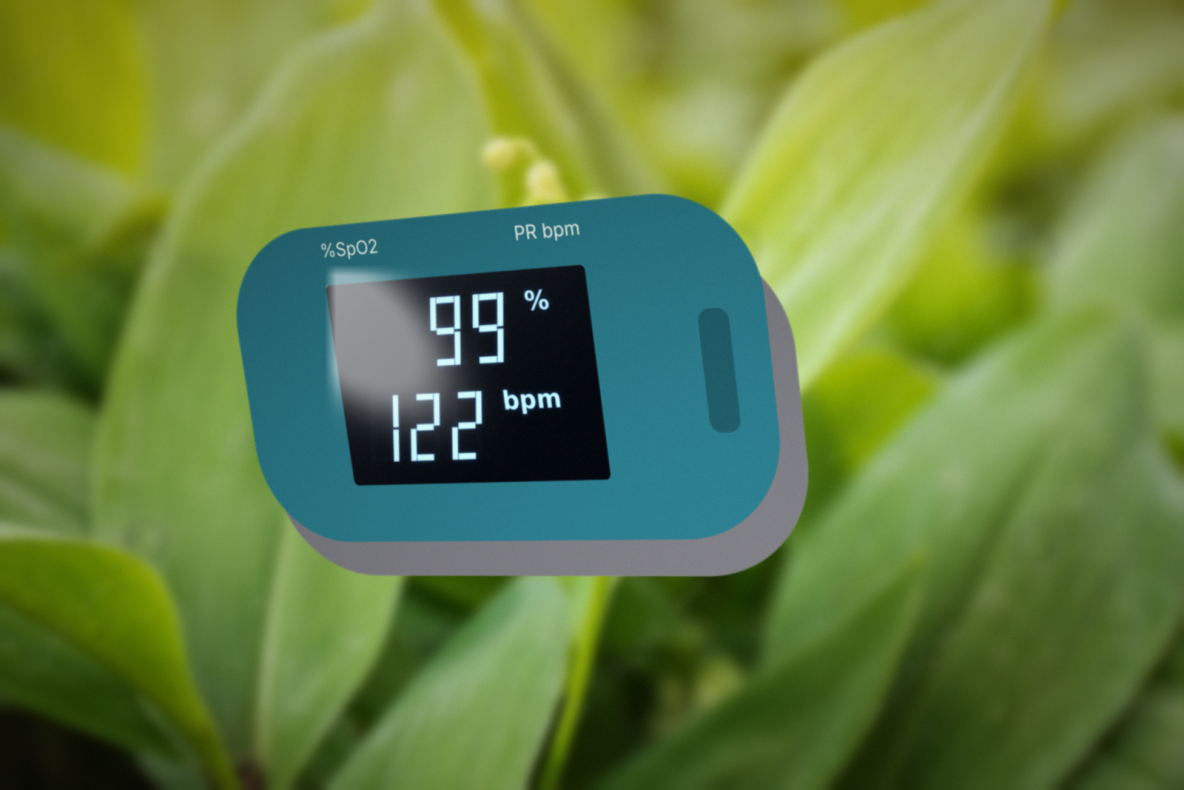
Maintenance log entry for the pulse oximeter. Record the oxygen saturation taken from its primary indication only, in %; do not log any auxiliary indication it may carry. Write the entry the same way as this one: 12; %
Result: 99; %
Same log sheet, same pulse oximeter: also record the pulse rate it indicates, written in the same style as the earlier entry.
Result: 122; bpm
